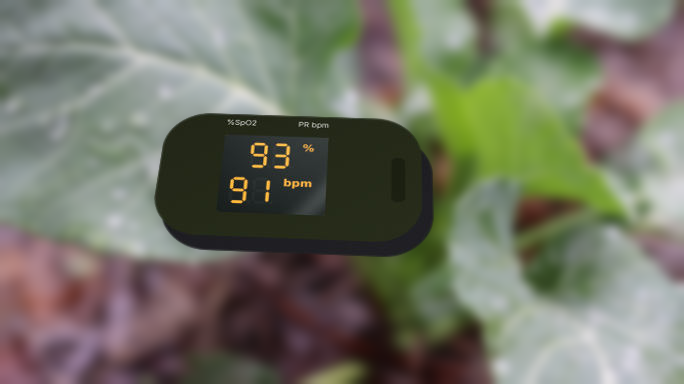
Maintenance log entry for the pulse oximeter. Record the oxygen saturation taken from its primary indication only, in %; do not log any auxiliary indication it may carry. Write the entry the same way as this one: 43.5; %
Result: 93; %
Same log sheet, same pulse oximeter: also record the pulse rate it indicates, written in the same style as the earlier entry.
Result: 91; bpm
